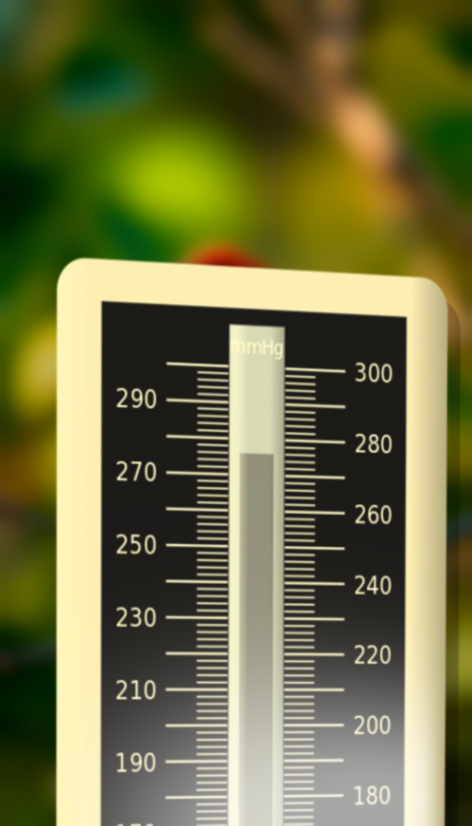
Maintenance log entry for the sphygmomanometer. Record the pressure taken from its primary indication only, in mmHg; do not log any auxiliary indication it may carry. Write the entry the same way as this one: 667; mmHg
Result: 276; mmHg
